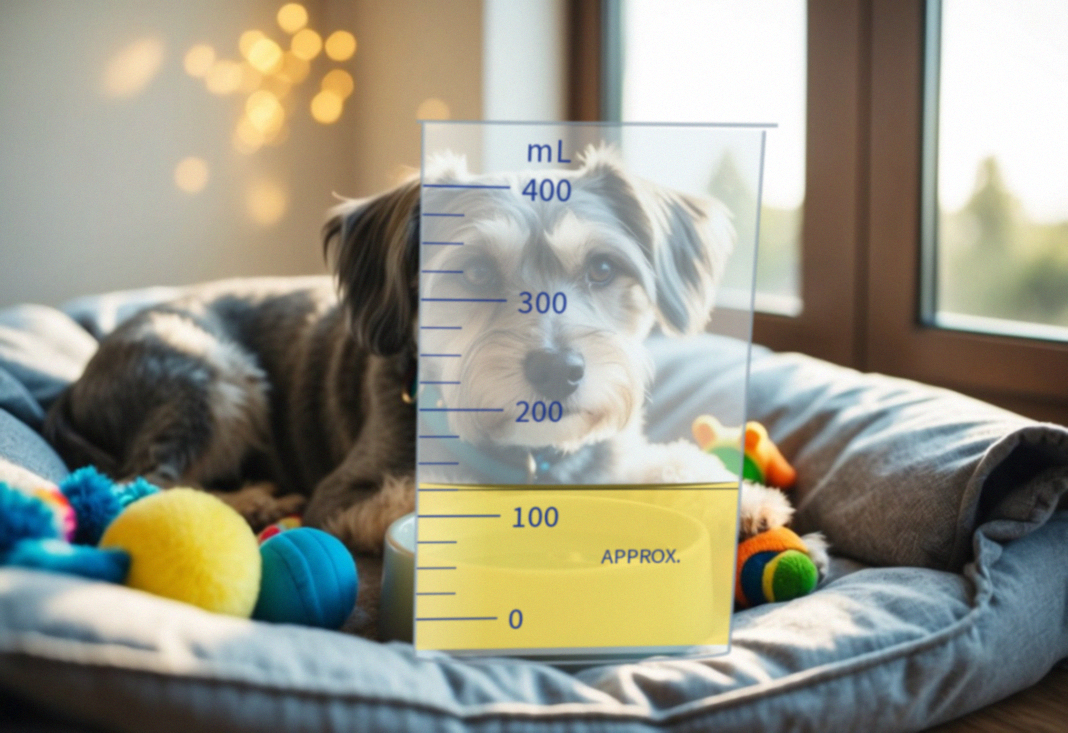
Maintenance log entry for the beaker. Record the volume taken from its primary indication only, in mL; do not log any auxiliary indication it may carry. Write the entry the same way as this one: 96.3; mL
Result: 125; mL
